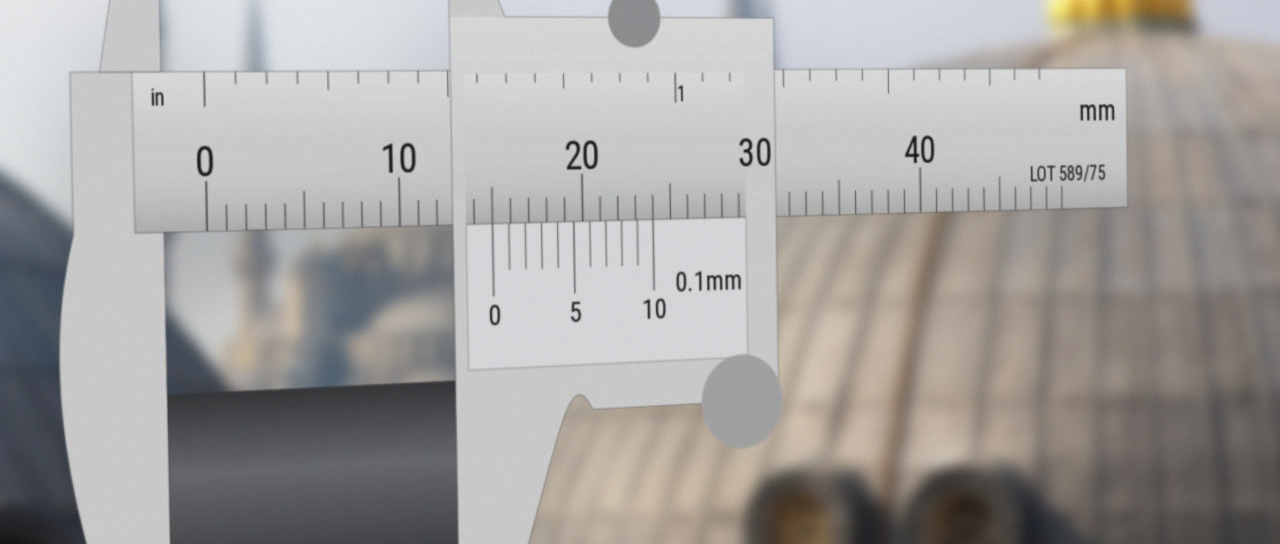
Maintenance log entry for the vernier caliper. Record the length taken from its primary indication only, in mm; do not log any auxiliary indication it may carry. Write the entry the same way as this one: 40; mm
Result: 15.0; mm
